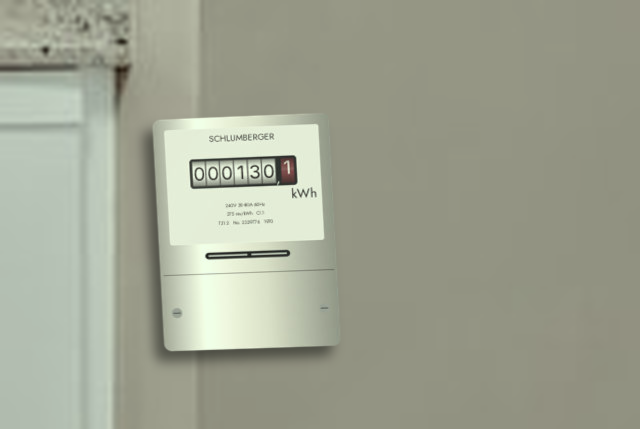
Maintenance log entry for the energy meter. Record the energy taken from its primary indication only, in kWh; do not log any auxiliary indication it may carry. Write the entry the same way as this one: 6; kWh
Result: 130.1; kWh
